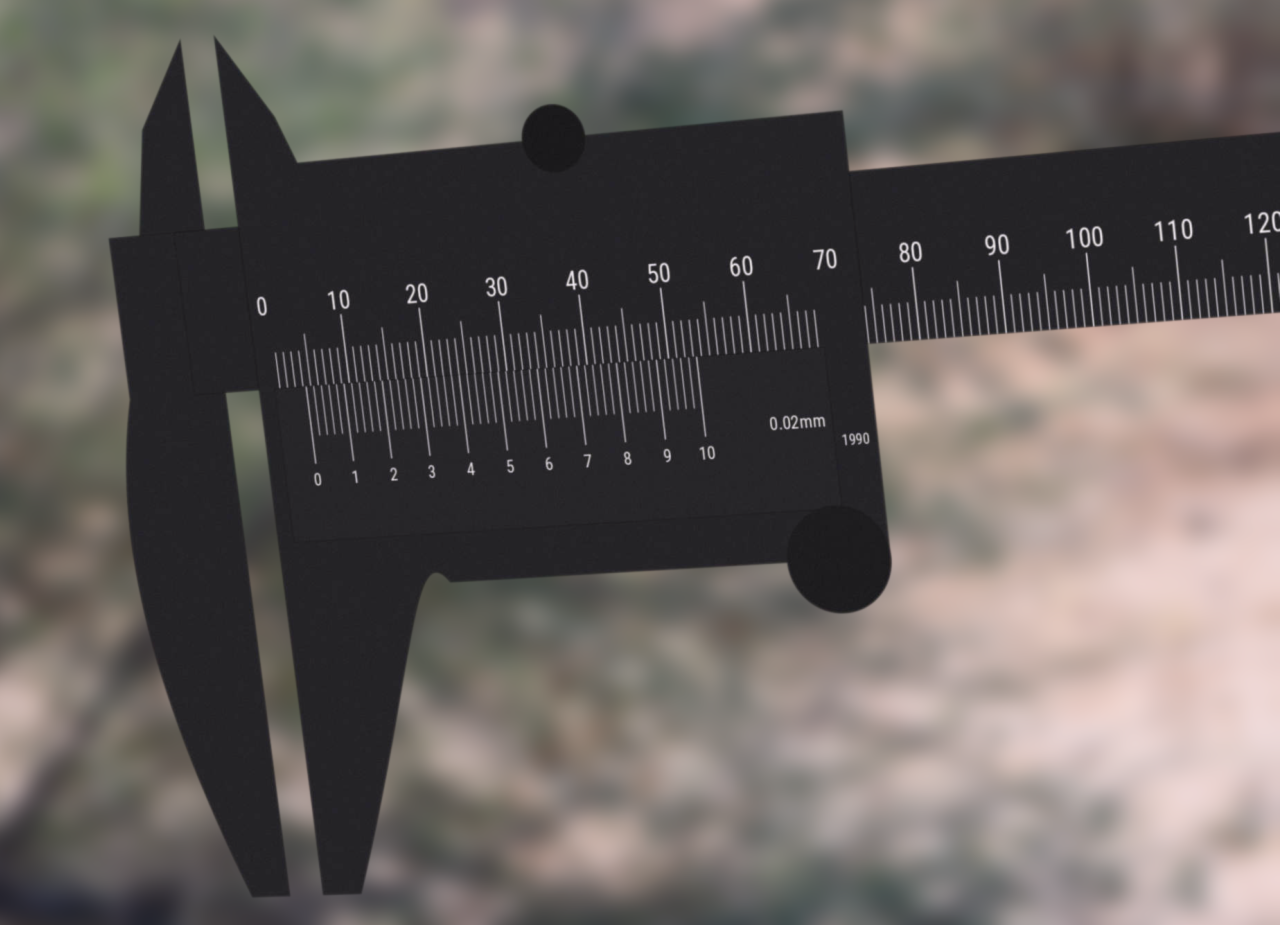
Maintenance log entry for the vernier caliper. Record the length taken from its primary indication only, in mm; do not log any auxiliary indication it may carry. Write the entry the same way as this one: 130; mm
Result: 4.4; mm
